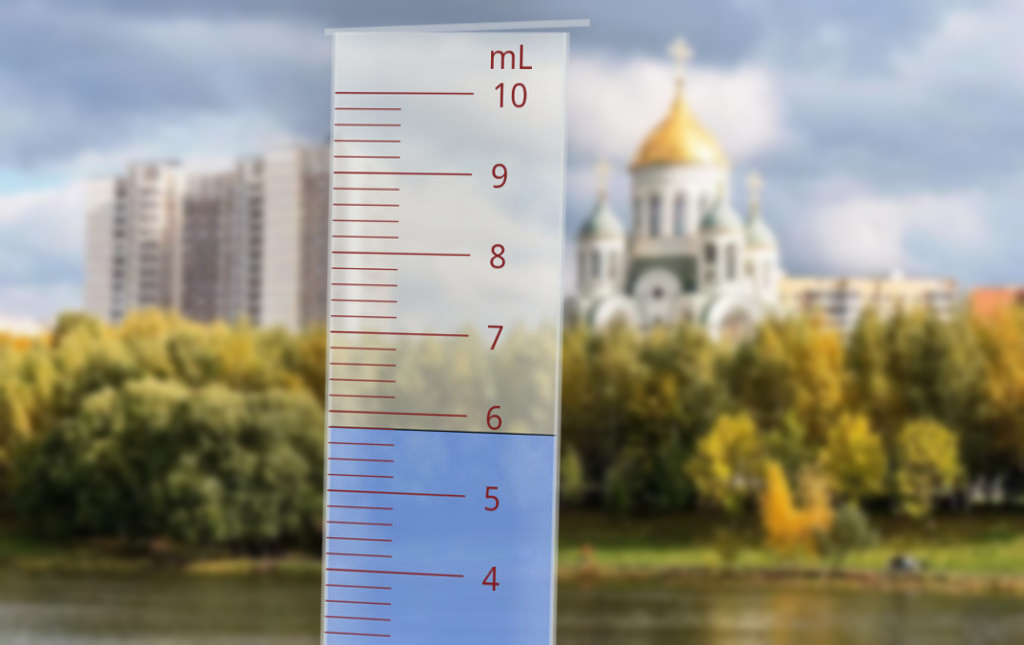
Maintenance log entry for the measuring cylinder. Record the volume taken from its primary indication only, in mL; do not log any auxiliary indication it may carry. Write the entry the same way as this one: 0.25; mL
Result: 5.8; mL
